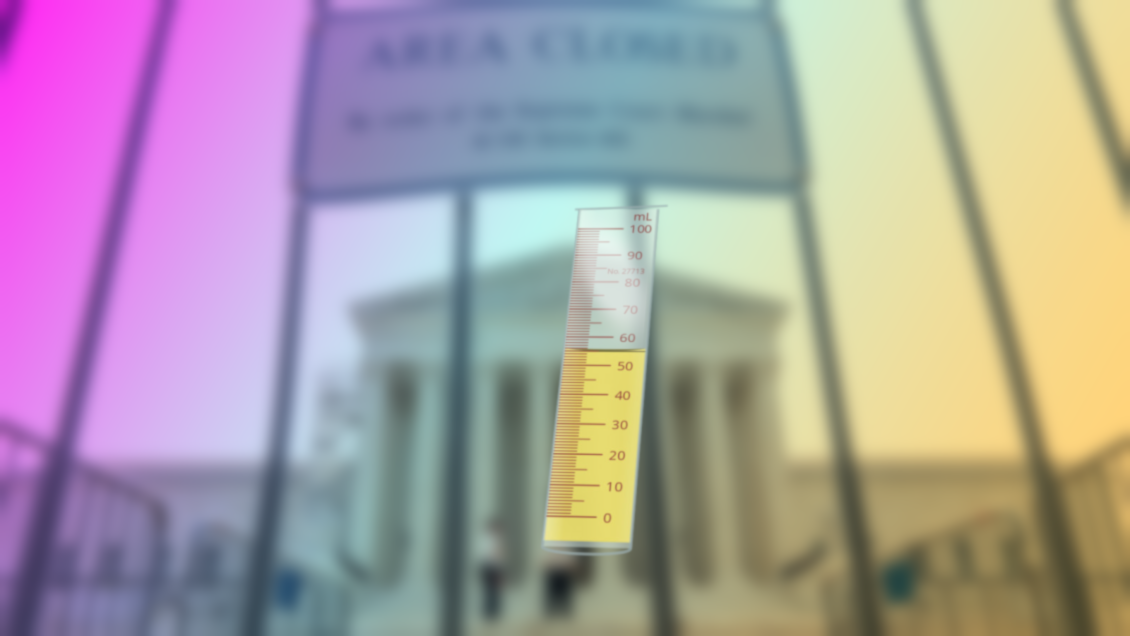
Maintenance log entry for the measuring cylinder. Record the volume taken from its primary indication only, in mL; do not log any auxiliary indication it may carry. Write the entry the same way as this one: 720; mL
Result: 55; mL
